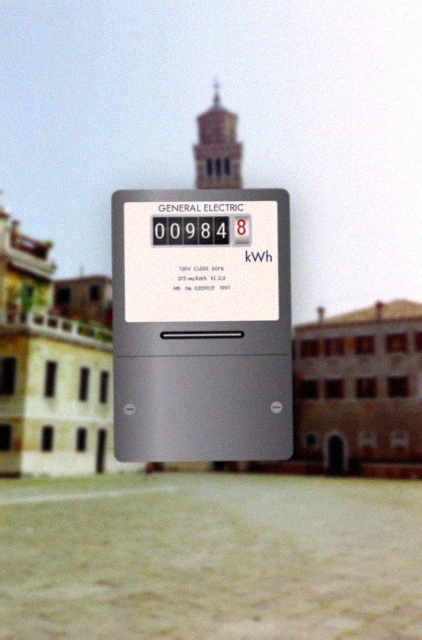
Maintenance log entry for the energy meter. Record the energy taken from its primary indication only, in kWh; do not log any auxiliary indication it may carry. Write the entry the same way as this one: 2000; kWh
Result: 984.8; kWh
